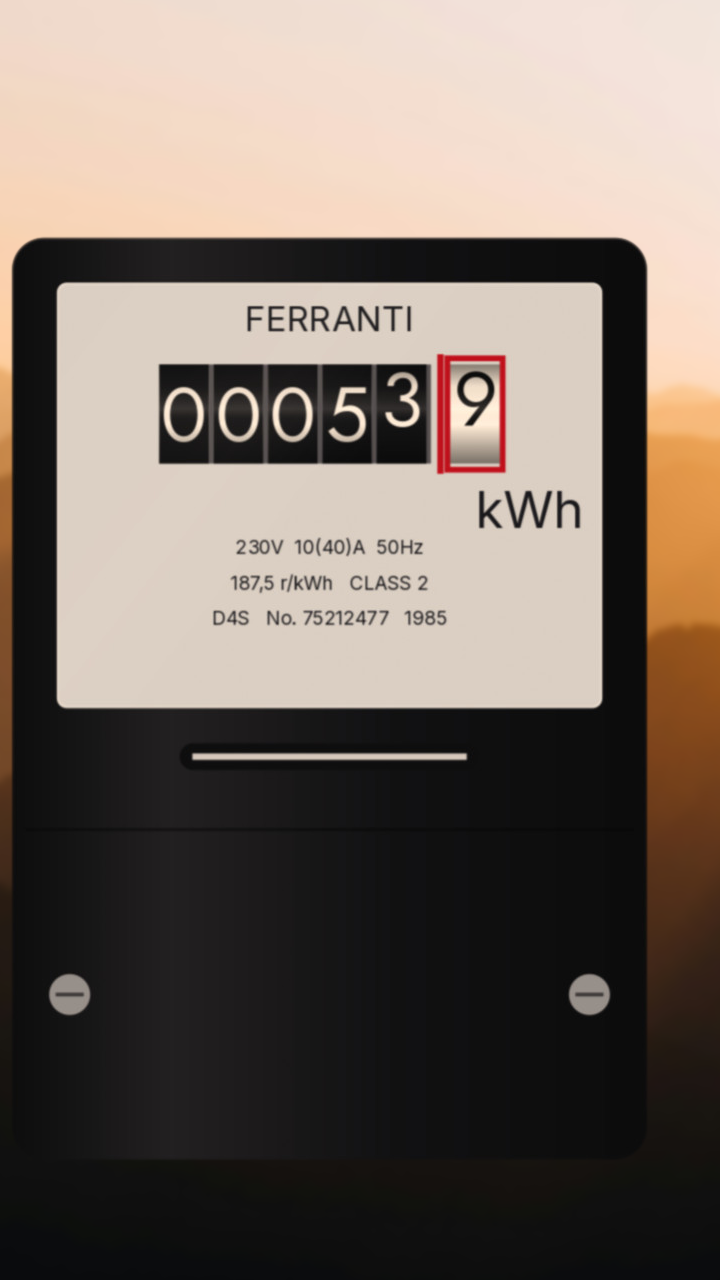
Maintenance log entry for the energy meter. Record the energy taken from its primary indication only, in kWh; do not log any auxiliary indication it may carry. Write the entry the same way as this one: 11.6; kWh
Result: 53.9; kWh
